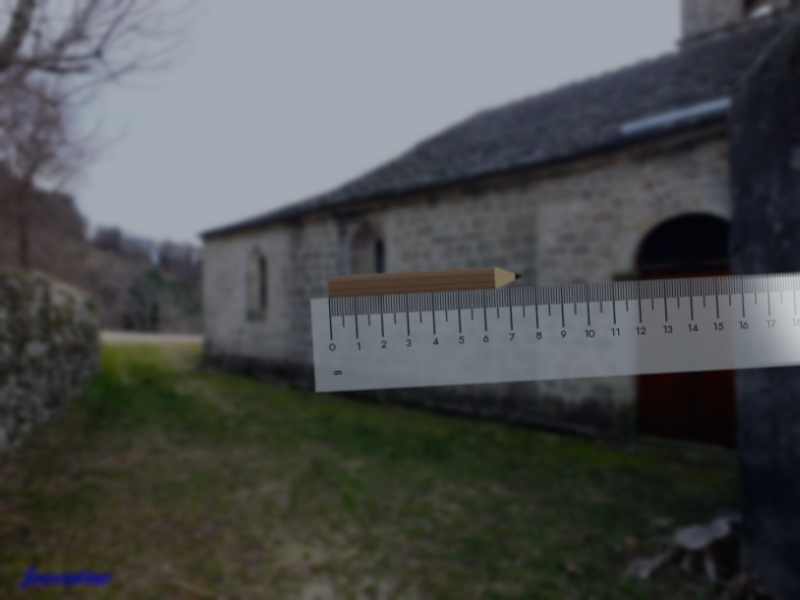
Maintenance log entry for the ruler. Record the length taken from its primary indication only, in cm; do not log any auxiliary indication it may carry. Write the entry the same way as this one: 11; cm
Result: 7.5; cm
